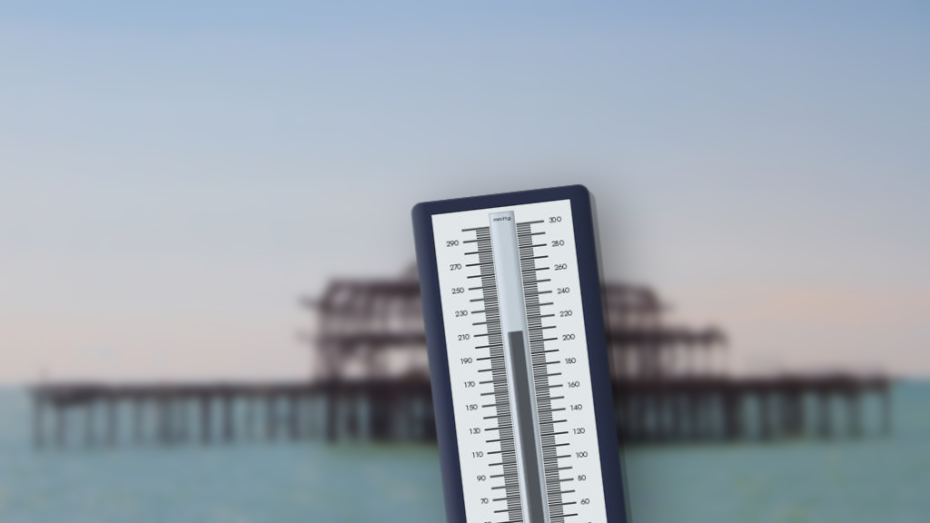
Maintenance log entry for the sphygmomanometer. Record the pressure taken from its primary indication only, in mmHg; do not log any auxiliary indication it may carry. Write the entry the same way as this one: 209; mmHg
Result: 210; mmHg
